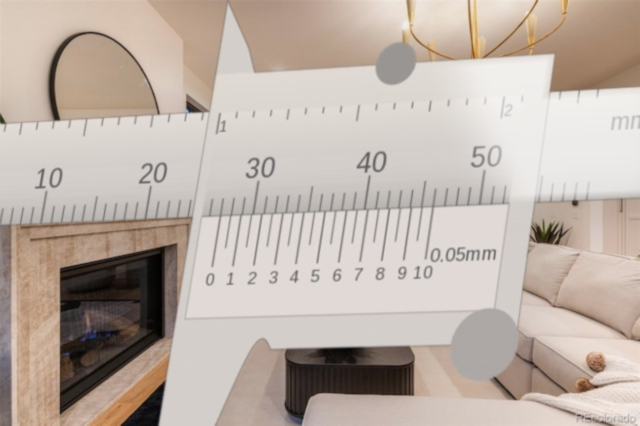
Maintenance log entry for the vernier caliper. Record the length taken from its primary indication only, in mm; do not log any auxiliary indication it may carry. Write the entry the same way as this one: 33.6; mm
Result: 27.0; mm
